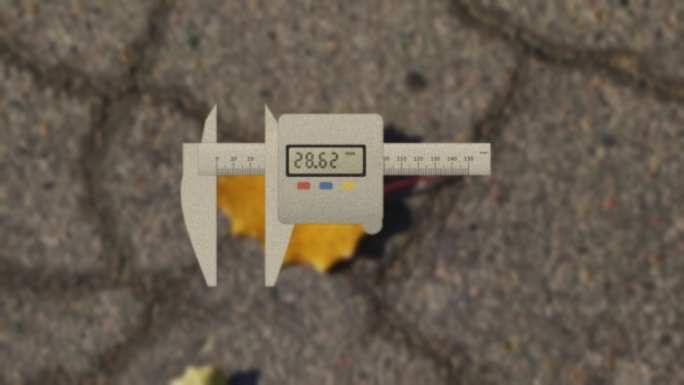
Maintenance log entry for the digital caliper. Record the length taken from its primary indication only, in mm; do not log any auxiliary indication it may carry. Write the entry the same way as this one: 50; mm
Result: 28.62; mm
